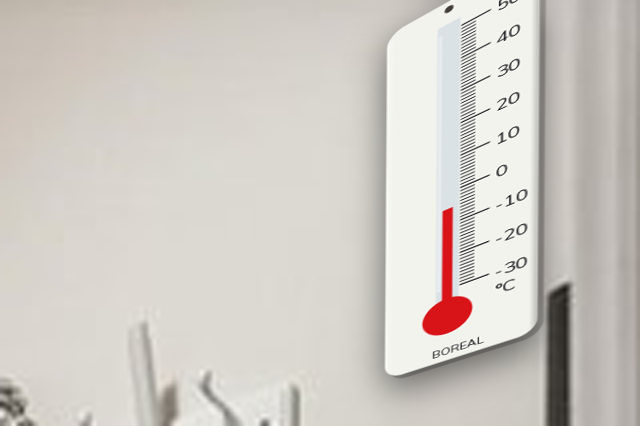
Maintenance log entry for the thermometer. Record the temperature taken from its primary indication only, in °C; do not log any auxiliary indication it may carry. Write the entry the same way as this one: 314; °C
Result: -5; °C
